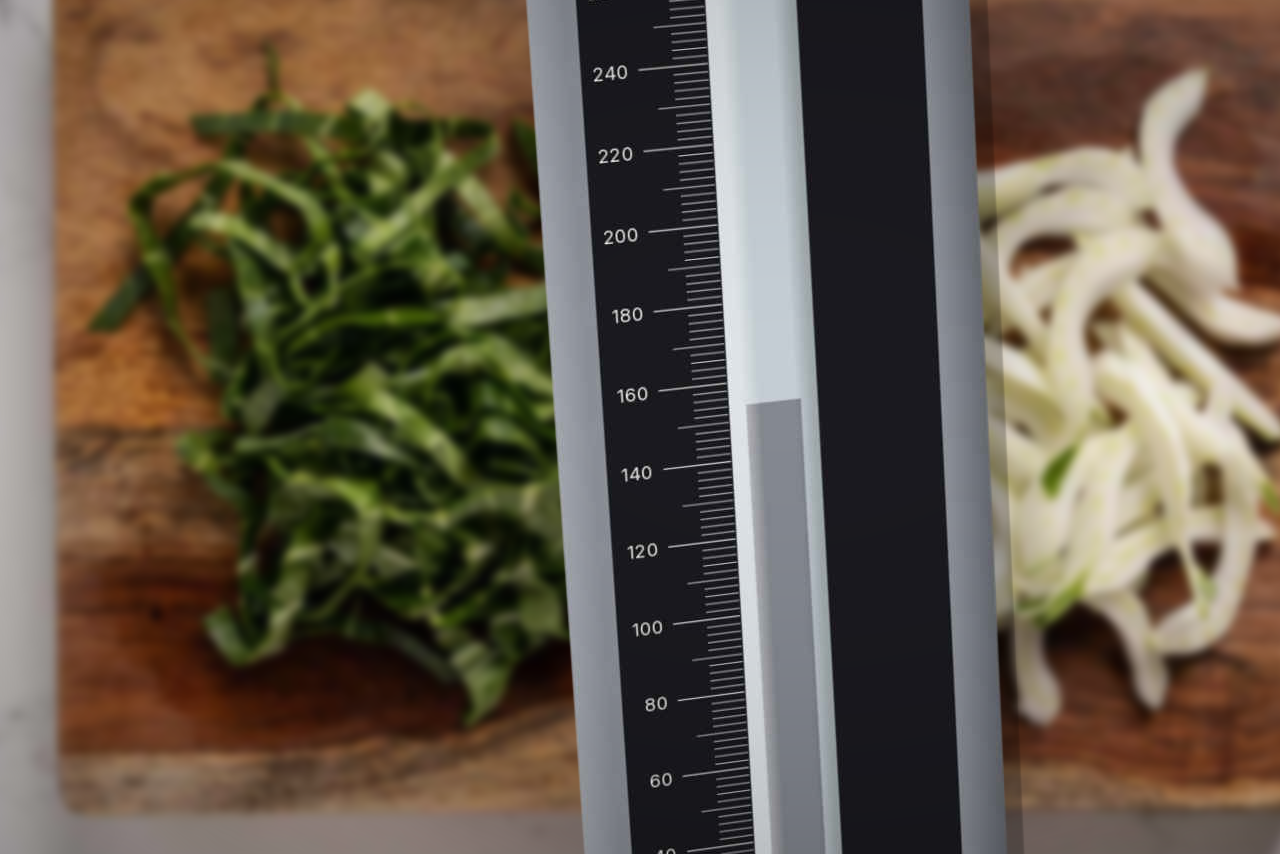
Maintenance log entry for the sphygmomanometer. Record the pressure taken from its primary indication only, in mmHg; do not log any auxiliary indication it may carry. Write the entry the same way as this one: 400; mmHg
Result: 154; mmHg
